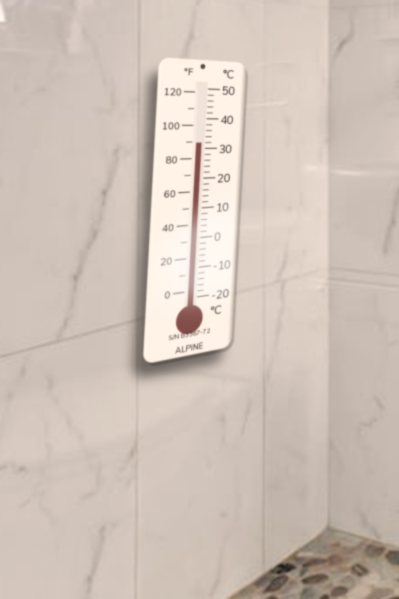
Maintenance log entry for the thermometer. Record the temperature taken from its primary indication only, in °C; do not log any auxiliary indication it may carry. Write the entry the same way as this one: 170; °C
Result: 32; °C
